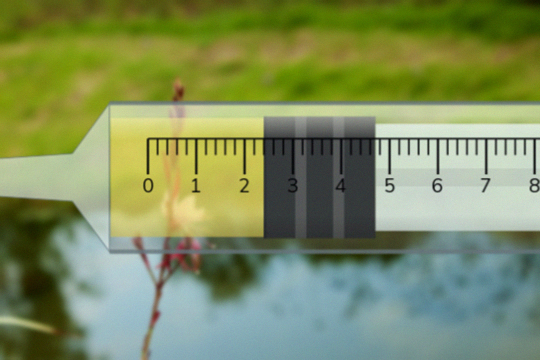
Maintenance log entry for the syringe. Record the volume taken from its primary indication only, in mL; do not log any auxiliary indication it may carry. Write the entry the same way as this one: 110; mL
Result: 2.4; mL
